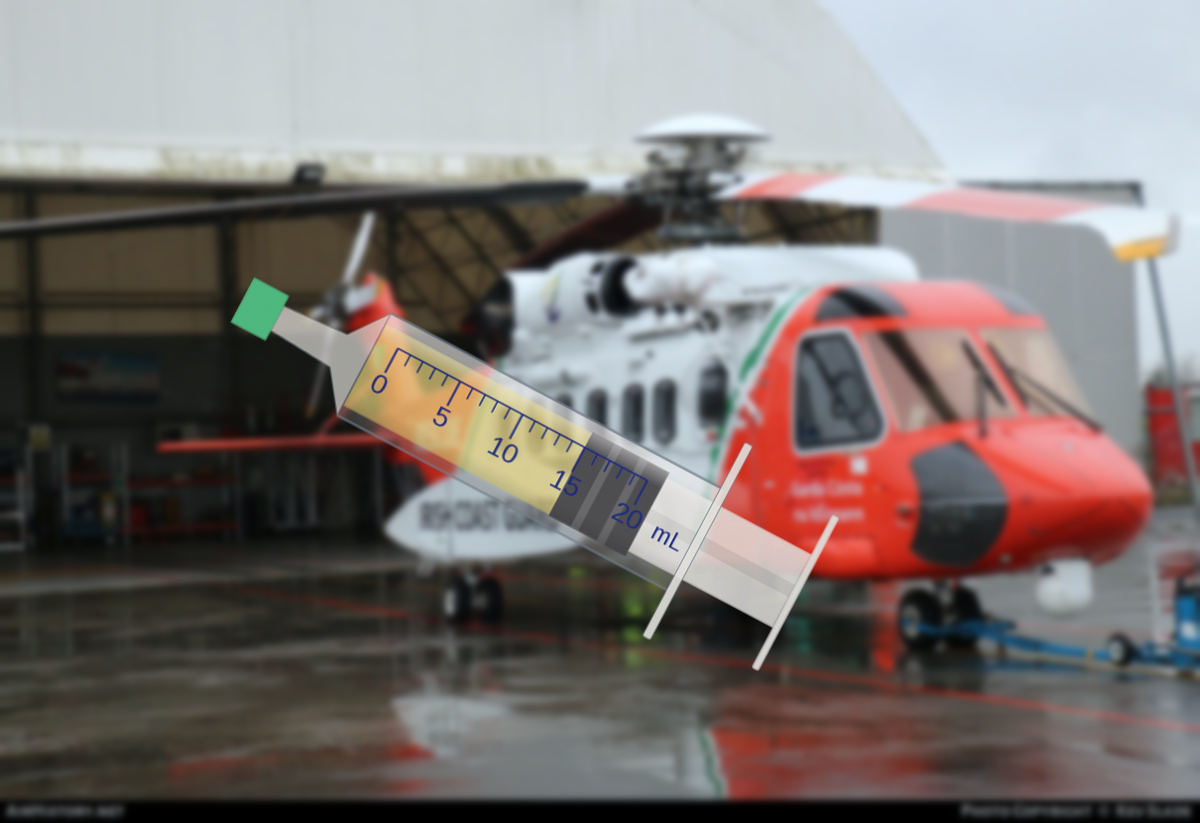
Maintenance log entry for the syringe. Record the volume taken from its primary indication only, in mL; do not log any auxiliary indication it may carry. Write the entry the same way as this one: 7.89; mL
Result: 15; mL
